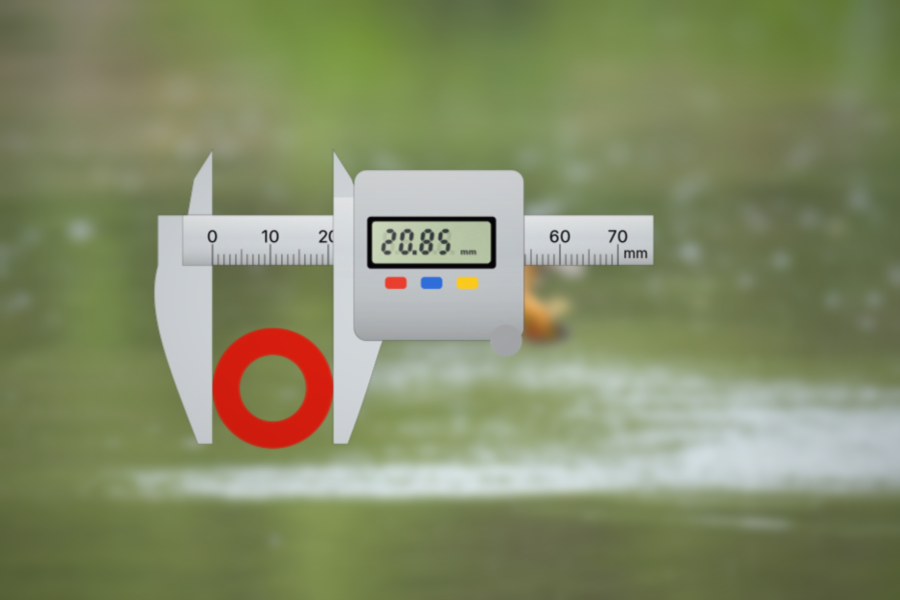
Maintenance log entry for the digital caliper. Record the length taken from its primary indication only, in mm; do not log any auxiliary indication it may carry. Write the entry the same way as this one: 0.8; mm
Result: 20.85; mm
